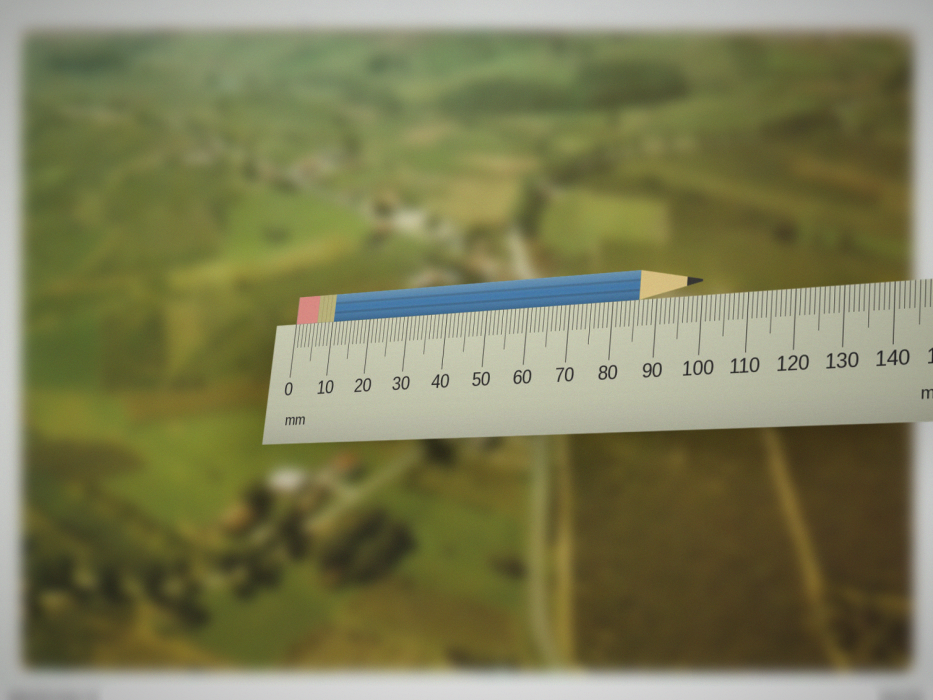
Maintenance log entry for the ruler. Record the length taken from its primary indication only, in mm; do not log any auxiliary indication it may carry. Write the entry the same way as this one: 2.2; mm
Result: 100; mm
